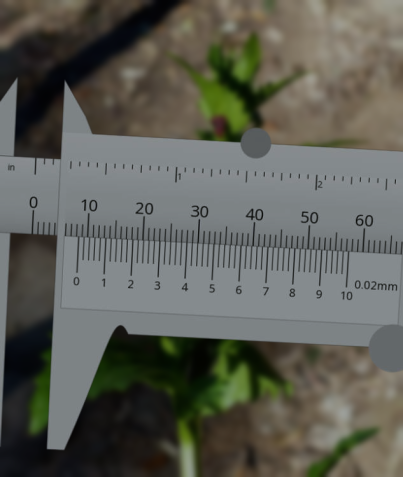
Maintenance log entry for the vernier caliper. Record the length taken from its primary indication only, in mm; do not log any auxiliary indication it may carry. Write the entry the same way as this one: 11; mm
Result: 8.4; mm
